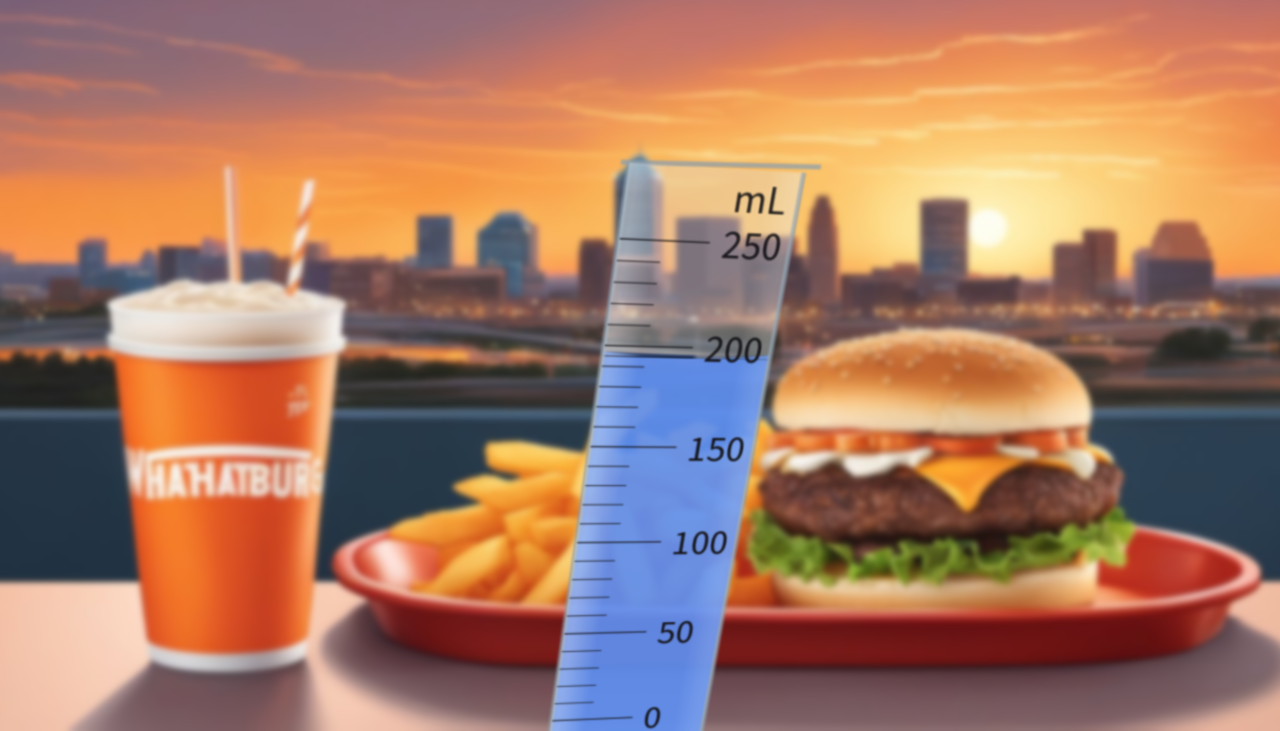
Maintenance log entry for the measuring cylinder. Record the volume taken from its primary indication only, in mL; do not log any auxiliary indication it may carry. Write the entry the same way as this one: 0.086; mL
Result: 195; mL
